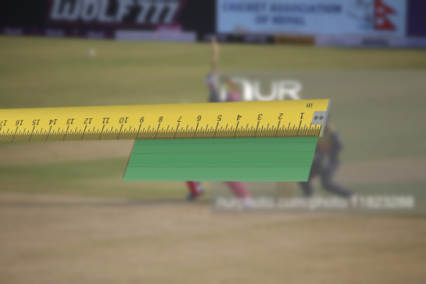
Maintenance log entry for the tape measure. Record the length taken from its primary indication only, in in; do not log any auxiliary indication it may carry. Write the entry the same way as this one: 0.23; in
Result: 9; in
